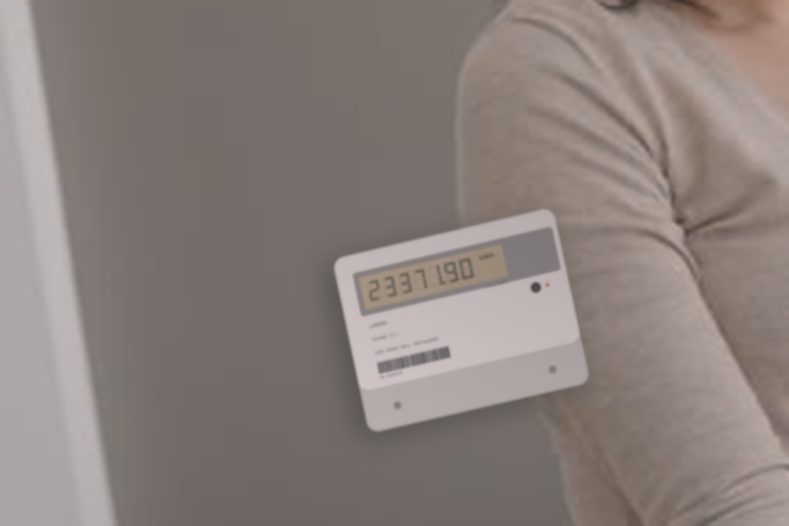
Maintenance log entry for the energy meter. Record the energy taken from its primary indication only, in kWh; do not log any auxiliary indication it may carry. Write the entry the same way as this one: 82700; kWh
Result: 23371.90; kWh
